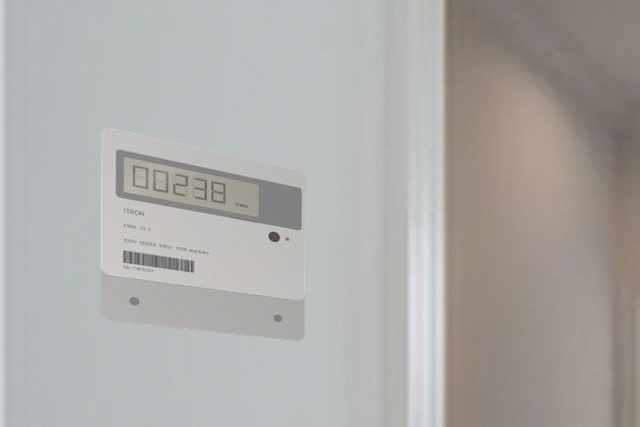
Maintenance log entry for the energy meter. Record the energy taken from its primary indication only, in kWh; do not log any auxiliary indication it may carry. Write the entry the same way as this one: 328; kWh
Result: 238; kWh
